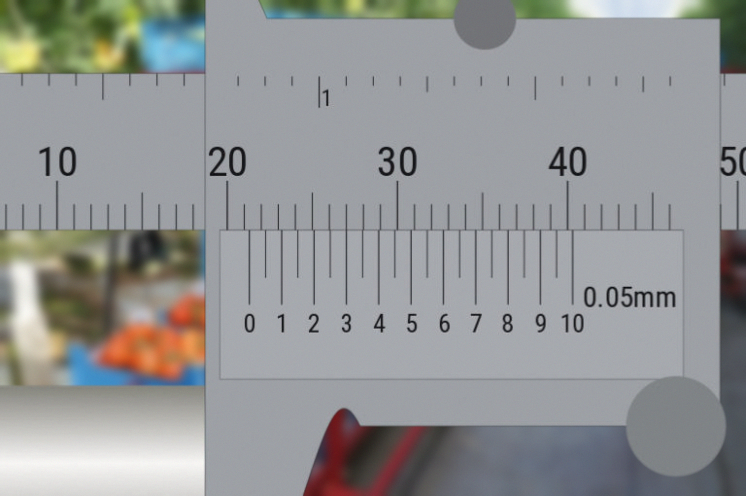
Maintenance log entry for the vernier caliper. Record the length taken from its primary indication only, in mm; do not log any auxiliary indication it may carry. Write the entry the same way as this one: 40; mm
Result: 21.3; mm
